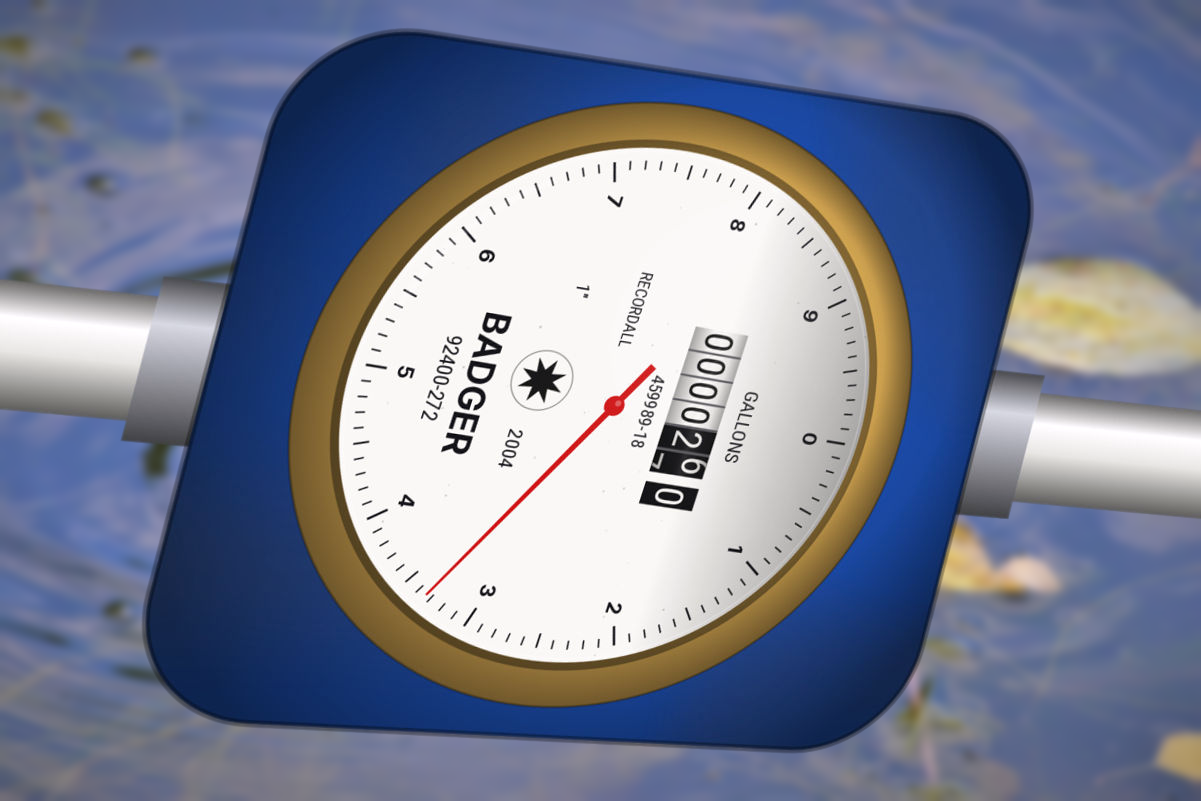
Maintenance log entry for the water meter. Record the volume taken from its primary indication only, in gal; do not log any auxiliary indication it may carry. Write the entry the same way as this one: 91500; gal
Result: 263.3; gal
